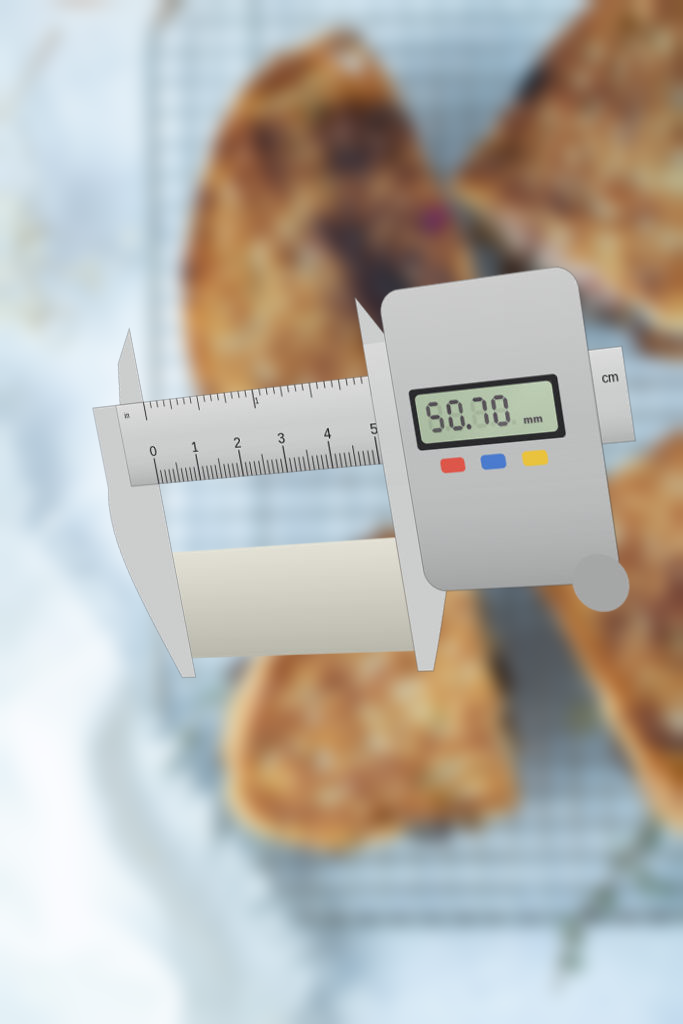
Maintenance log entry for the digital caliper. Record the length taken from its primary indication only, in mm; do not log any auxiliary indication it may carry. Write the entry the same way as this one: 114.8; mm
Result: 50.70; mm
